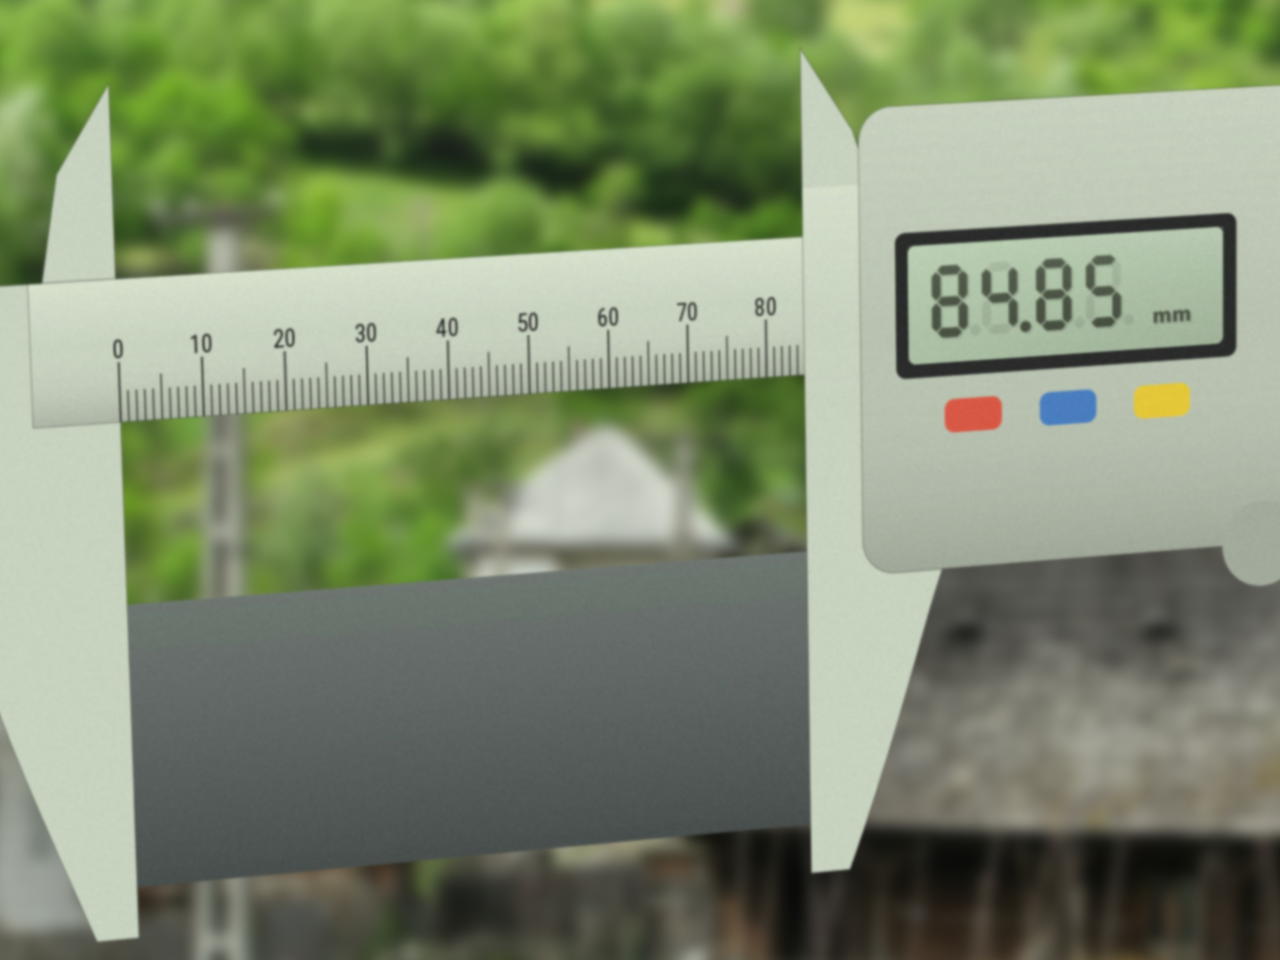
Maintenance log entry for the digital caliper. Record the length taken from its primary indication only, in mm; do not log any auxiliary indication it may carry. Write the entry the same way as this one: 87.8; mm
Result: 84.85; mm
